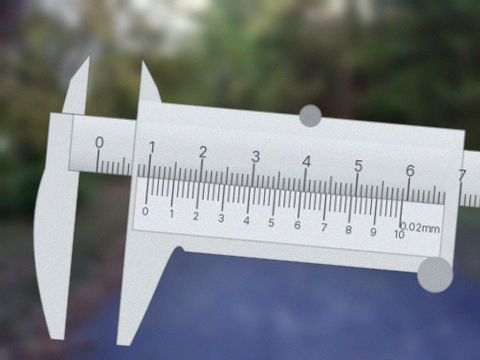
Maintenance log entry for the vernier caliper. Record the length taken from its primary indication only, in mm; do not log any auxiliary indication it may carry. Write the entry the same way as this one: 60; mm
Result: 10.0; mm
